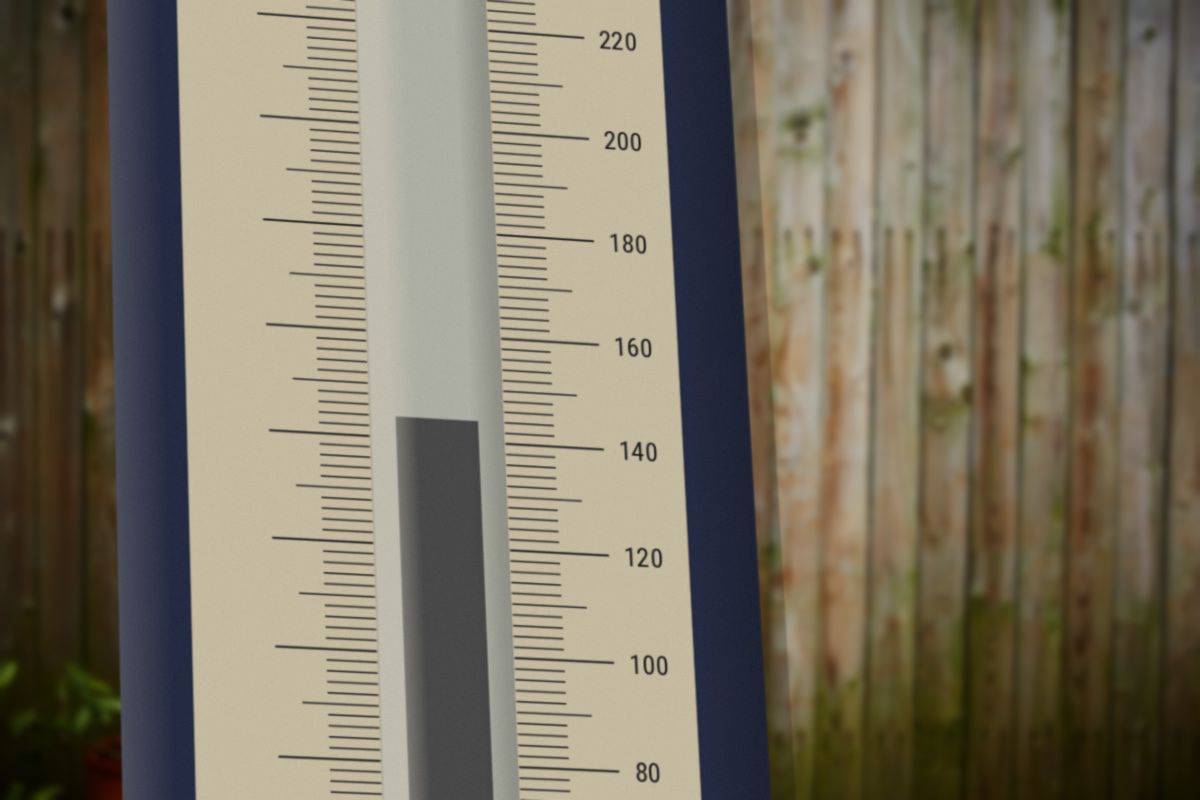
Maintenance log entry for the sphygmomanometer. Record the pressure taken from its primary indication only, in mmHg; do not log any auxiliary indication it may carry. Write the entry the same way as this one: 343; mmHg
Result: 144; mmHg
